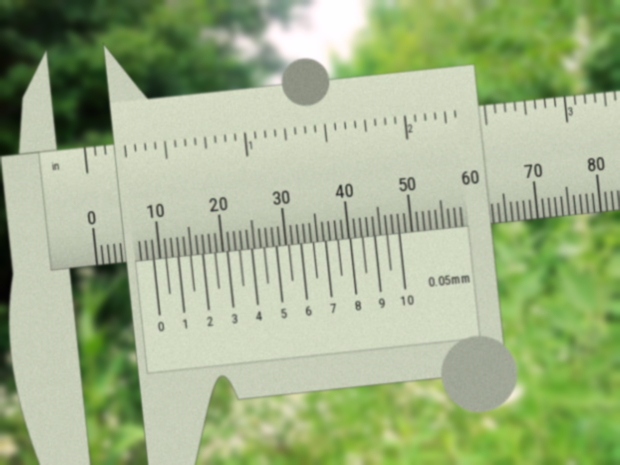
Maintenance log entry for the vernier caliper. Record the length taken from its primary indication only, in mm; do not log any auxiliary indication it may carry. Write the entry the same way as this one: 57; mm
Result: 9.0; mm
